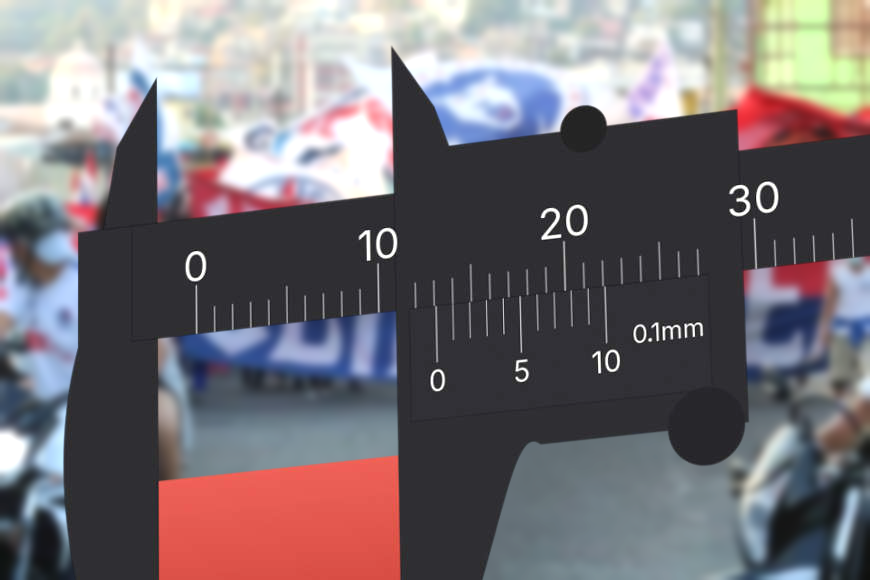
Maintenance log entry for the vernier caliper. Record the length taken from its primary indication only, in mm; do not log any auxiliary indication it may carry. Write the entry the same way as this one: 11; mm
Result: 13.1; mm
